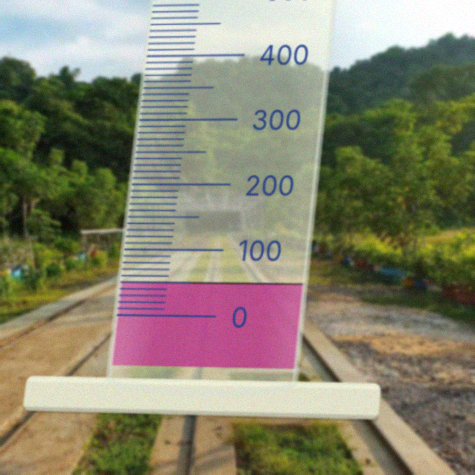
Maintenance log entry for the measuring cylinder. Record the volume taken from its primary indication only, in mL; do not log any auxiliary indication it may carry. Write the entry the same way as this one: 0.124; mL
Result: 50; mL
